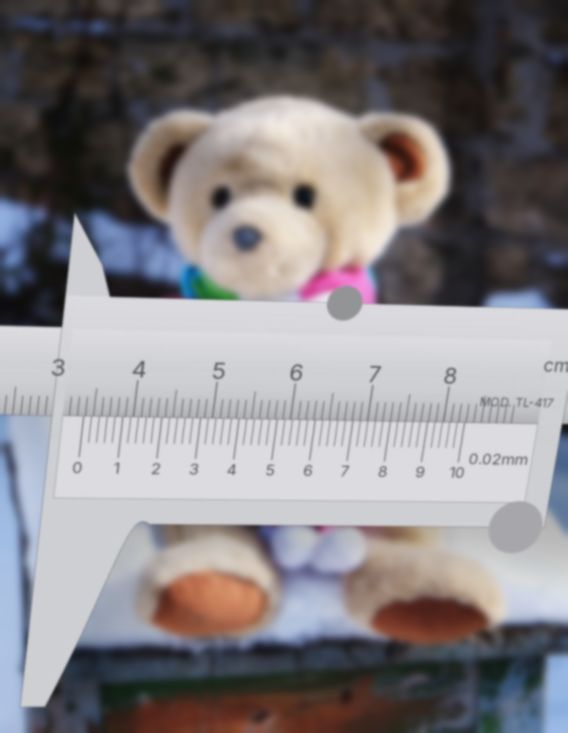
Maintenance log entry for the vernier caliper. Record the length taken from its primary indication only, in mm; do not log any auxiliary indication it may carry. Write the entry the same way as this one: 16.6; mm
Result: 33.8; mm
